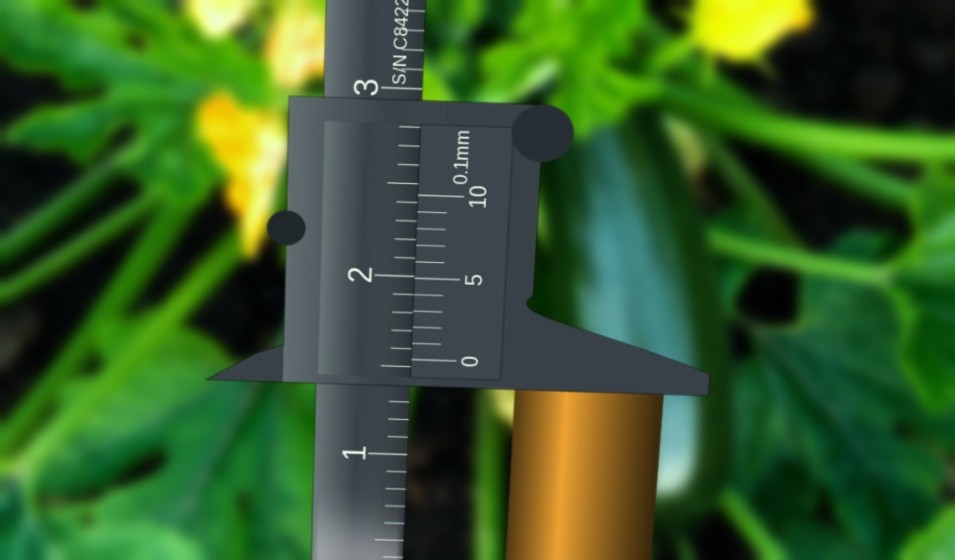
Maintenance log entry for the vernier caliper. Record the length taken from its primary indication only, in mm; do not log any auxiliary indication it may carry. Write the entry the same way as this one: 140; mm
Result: 15.4; mm
